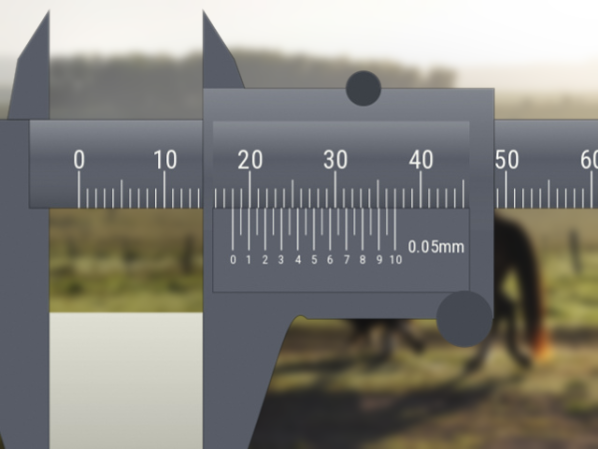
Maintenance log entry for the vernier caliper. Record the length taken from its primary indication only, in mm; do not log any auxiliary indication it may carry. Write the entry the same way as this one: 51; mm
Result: 18.0; mm
